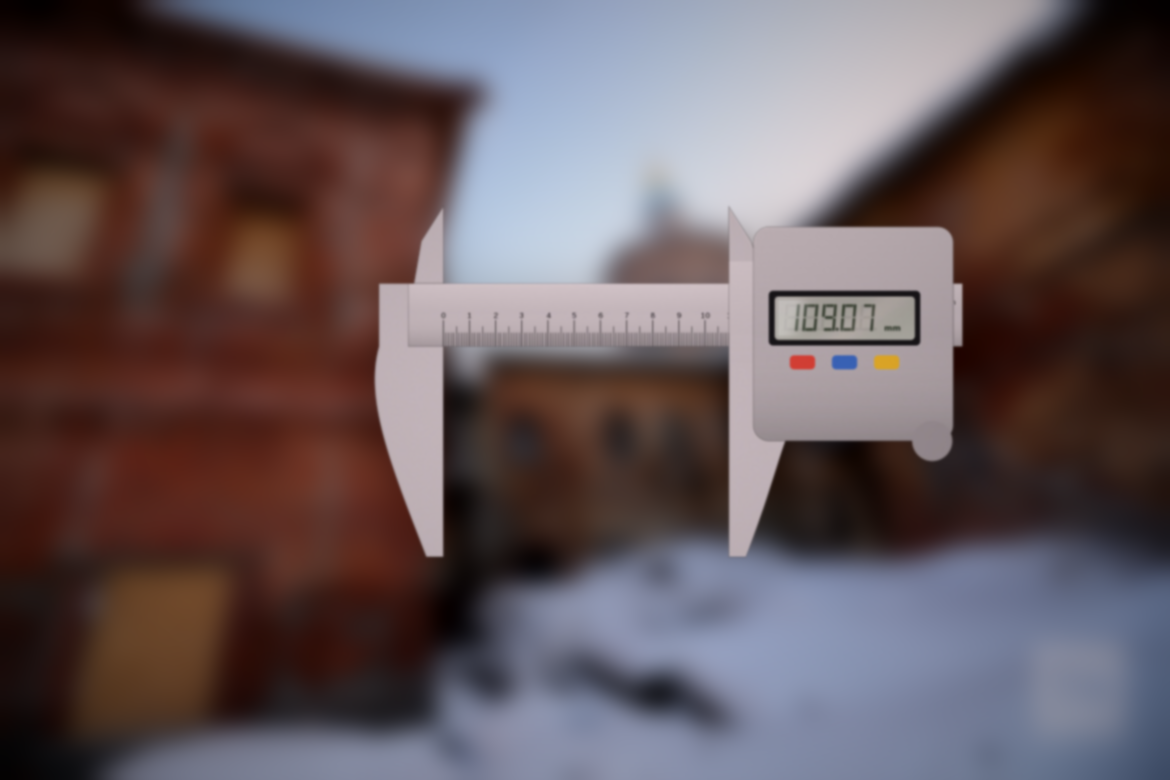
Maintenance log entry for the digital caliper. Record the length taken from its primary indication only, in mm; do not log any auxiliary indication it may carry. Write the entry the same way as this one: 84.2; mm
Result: 109.07; mm
